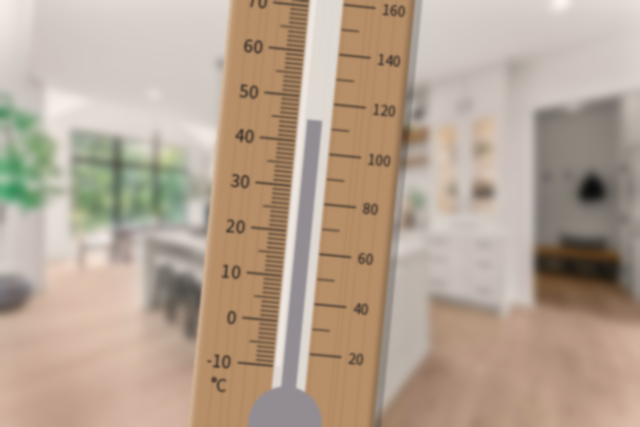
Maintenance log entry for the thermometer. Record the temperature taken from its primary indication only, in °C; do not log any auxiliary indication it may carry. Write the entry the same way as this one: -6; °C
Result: 45; °C
